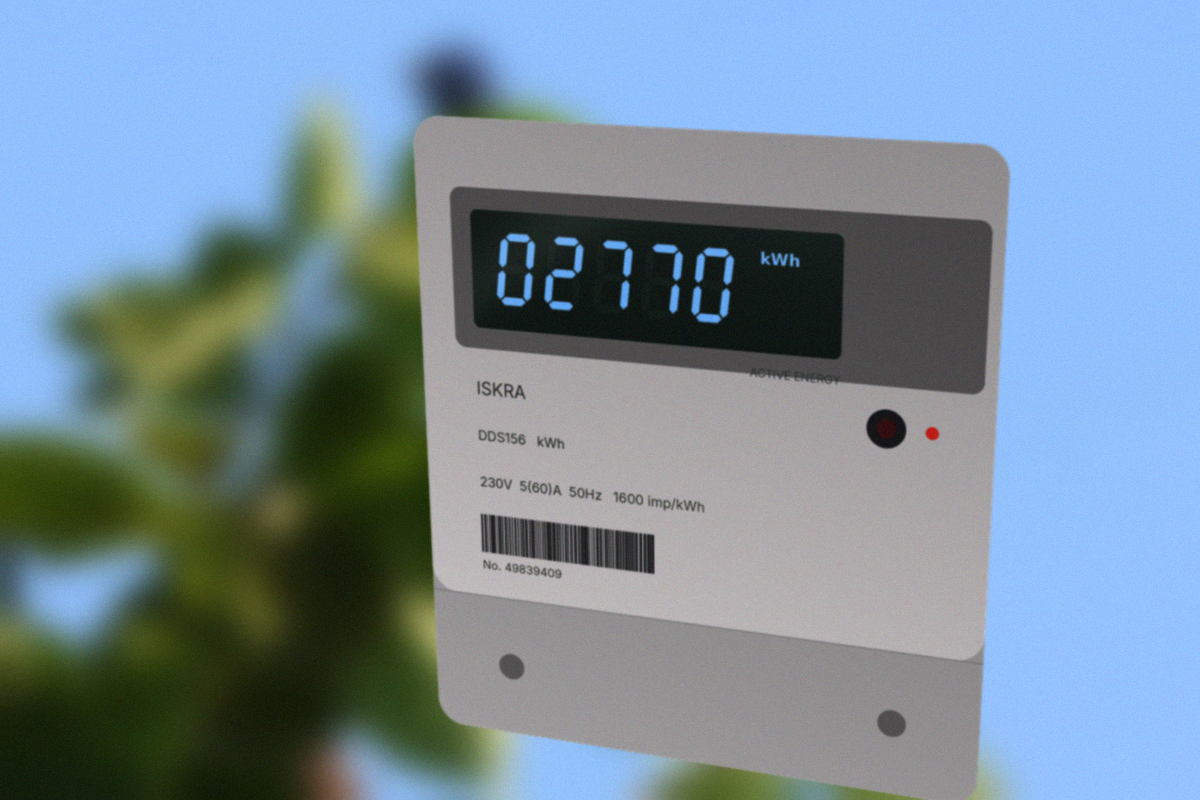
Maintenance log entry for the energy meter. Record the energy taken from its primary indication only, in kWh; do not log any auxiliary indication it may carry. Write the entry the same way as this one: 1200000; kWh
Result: 2770; kWh
